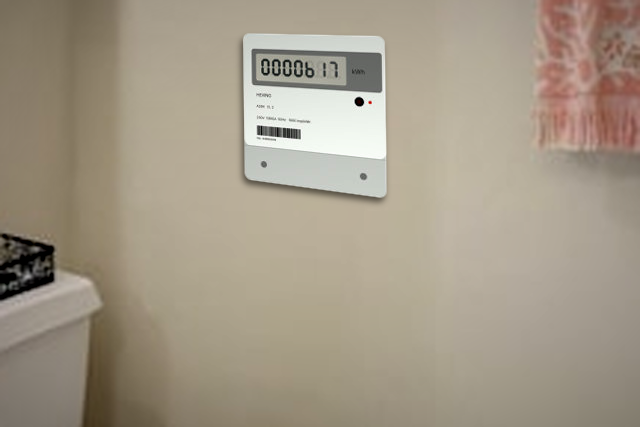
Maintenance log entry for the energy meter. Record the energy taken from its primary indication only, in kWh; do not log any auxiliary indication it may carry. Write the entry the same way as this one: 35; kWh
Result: 617; kWh
